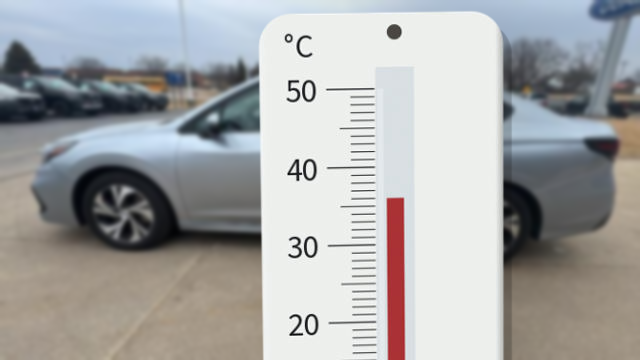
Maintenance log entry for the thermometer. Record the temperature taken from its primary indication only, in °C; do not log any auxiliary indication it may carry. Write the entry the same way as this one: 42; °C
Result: 36; °C
